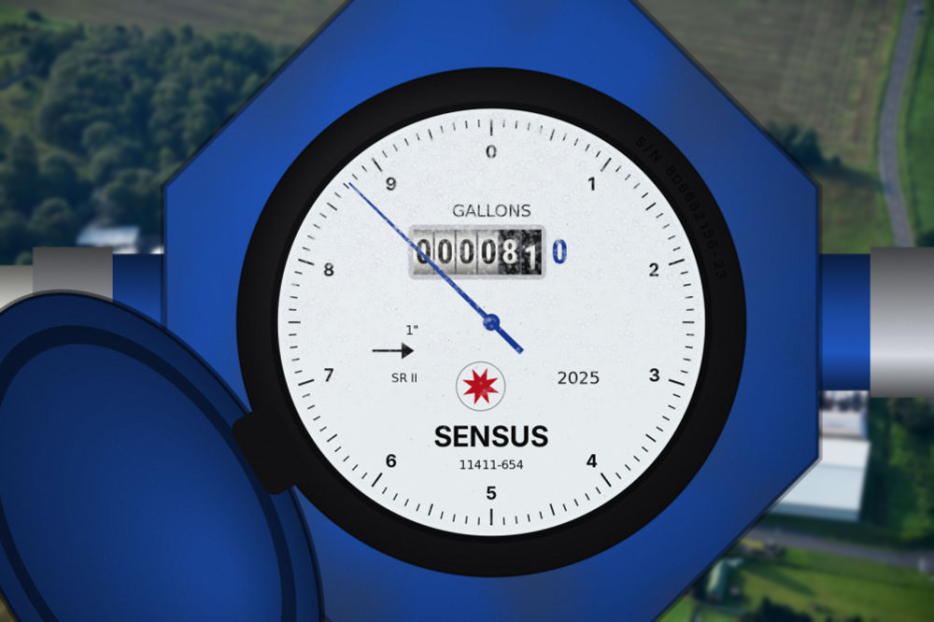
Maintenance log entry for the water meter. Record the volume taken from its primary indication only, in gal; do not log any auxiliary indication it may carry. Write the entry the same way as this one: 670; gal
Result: 808.7; gal
